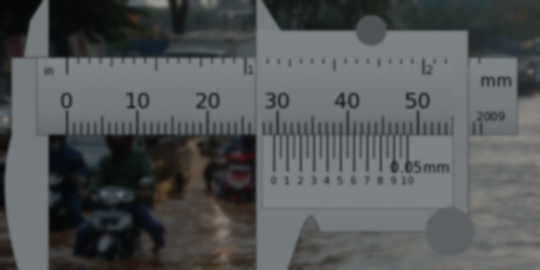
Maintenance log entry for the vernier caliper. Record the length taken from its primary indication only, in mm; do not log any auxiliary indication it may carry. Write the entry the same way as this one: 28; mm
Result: 29.5; mm
